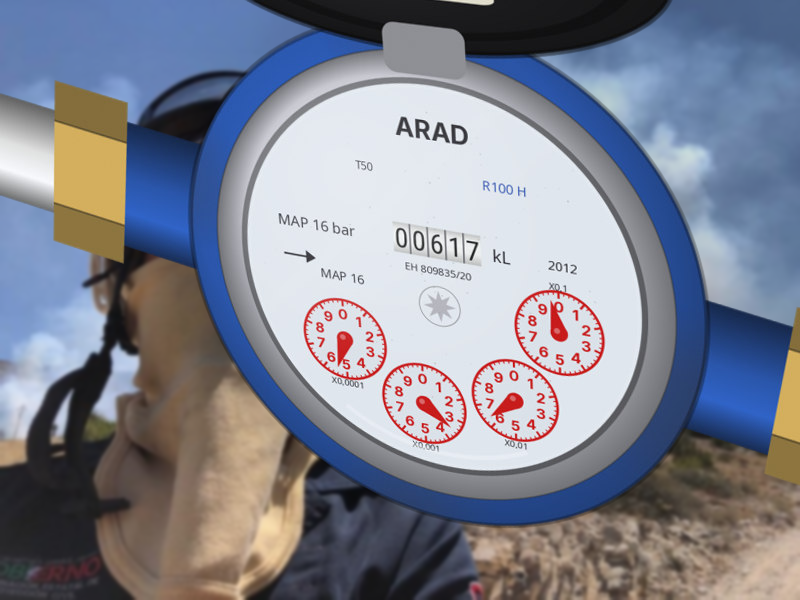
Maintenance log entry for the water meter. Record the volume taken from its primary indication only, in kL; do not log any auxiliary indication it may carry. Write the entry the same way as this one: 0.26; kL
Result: 616.9635; kL
